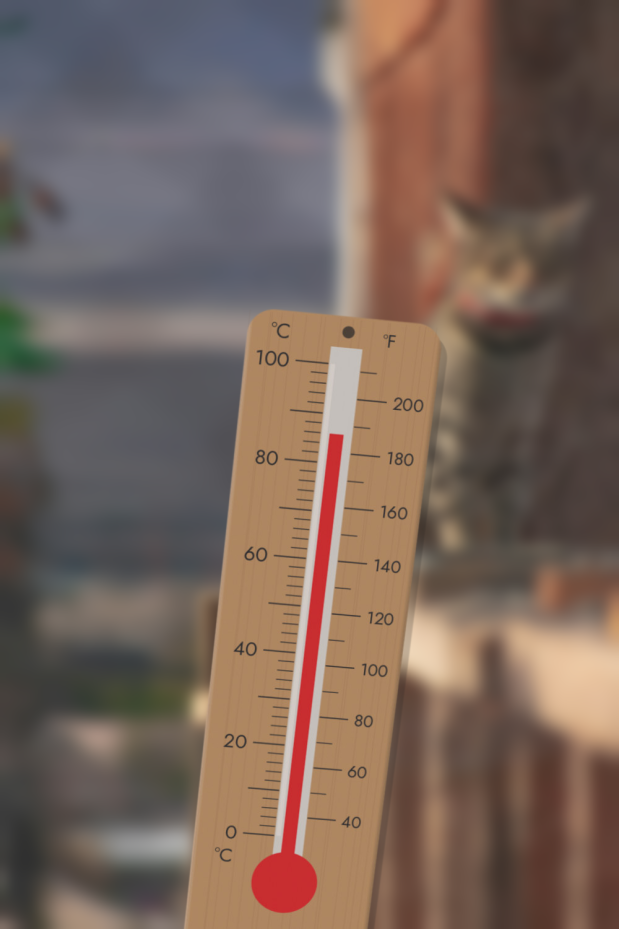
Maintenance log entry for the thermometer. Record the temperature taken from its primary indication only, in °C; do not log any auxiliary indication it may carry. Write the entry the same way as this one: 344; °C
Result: 86; °C
